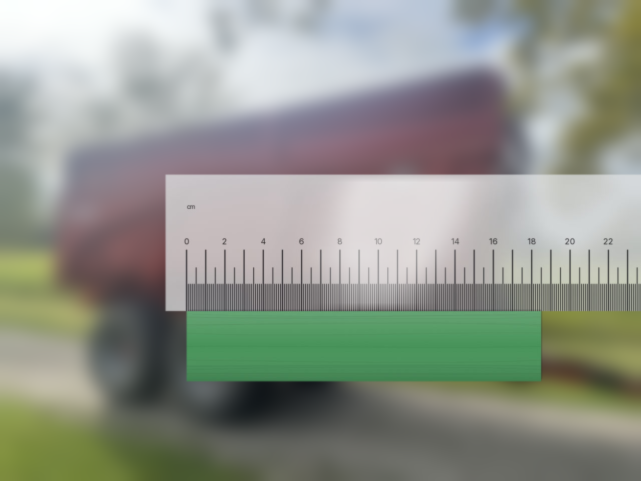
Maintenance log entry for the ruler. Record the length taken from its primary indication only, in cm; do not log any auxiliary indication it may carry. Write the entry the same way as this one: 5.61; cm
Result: 18.5; cm
